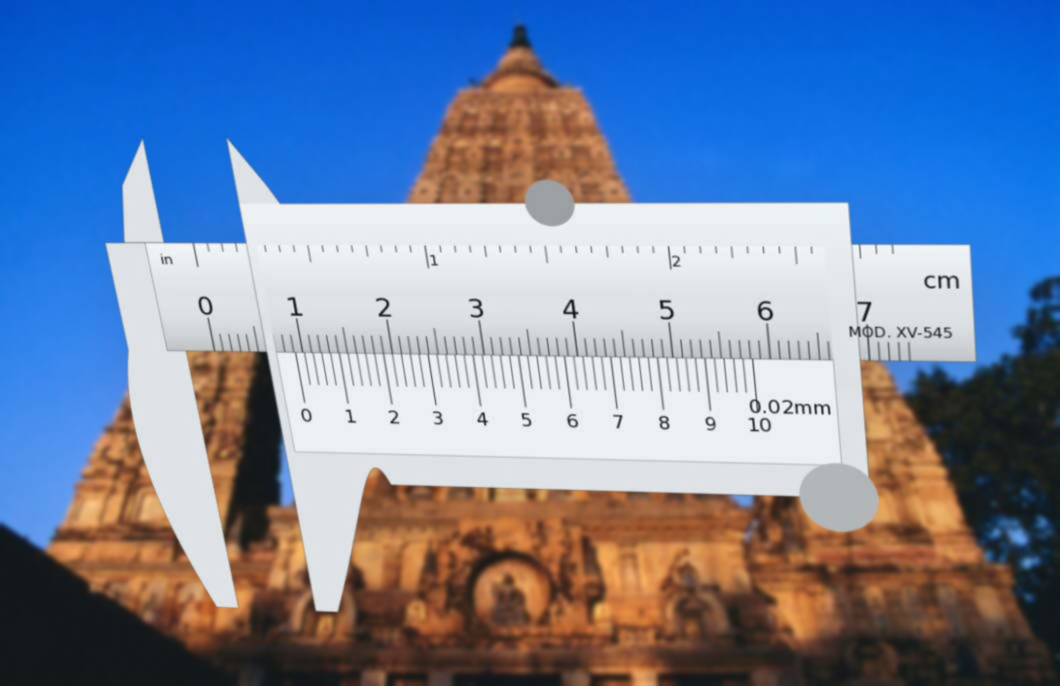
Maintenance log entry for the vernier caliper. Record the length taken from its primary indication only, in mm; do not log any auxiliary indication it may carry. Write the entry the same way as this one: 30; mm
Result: 9.2; mm
